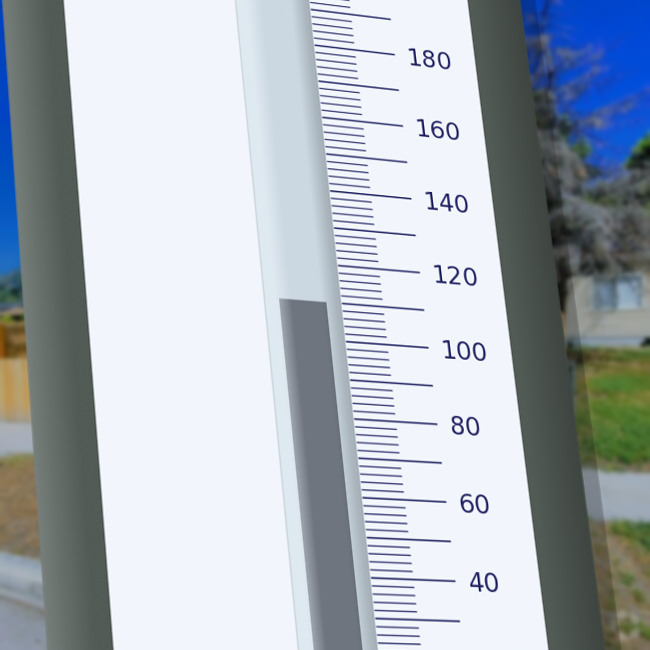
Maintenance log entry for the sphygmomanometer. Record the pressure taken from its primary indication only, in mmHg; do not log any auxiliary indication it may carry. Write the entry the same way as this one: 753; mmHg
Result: 110; mmHg
